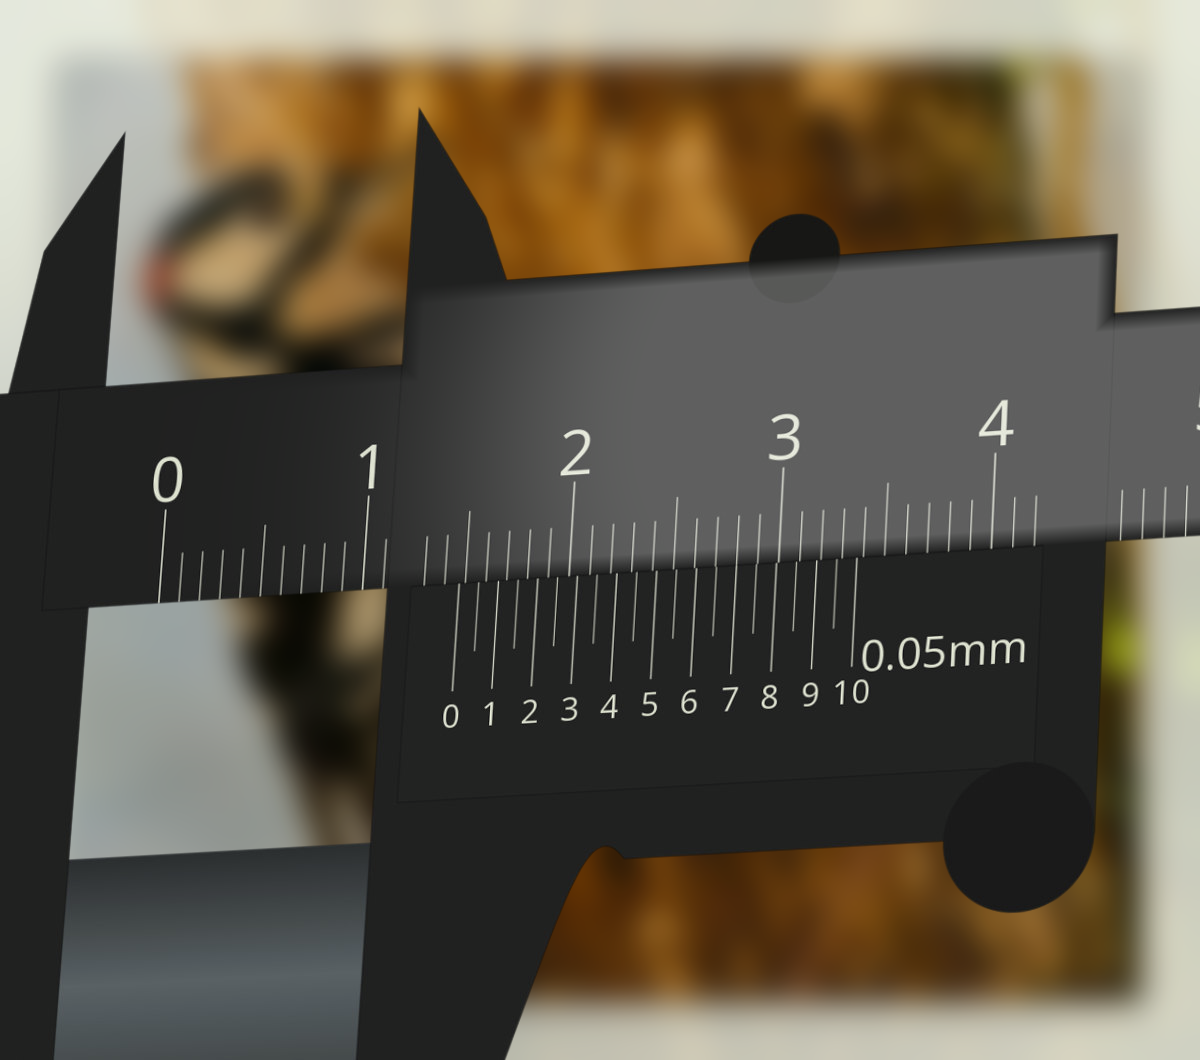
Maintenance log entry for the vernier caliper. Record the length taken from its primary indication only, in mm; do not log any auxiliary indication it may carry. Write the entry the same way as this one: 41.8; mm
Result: 14.7; mm
